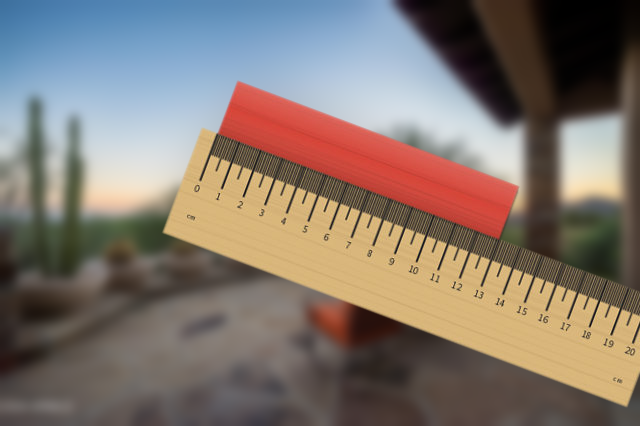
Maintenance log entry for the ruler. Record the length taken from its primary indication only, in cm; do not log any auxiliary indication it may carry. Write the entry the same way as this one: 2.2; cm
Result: 13; cm
